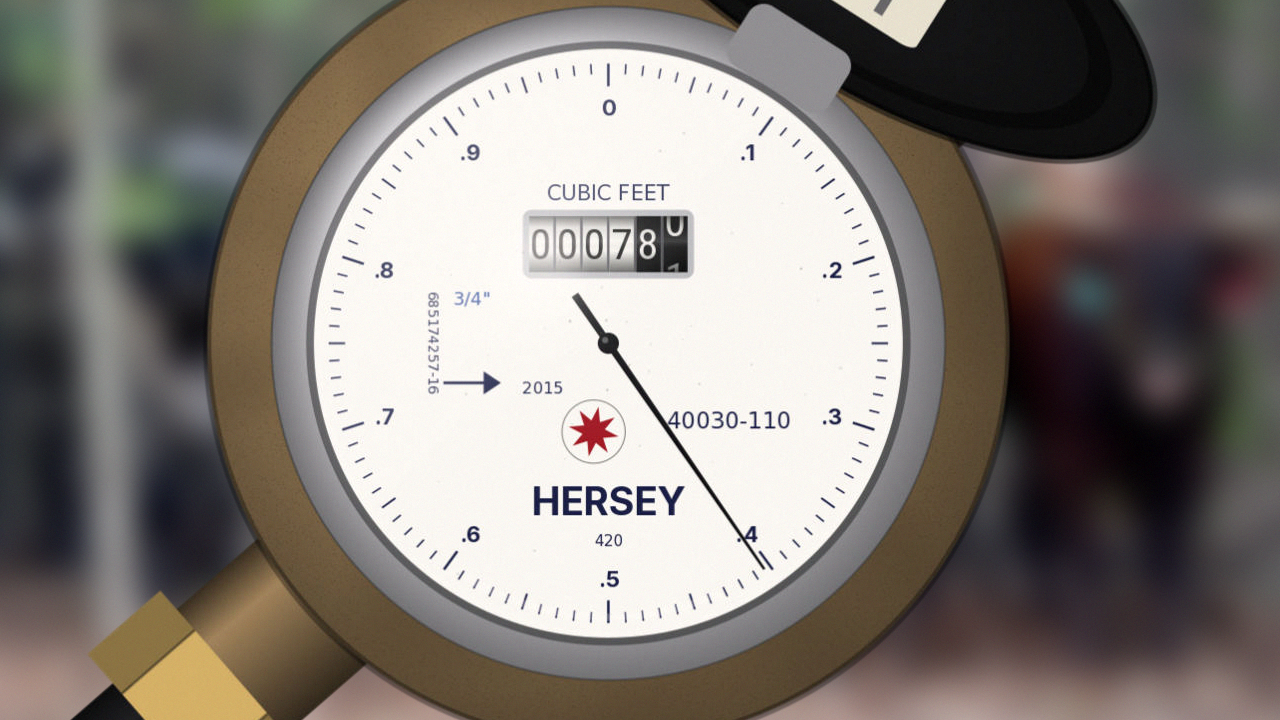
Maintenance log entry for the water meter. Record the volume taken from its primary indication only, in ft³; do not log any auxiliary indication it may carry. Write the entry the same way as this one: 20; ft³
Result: 780.40; ft³
